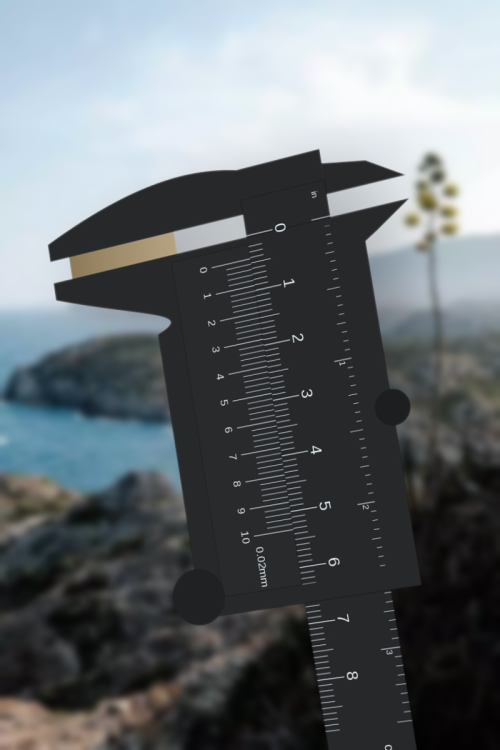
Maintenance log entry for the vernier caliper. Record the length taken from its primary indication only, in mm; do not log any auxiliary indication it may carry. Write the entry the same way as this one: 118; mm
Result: 4.2; mm
